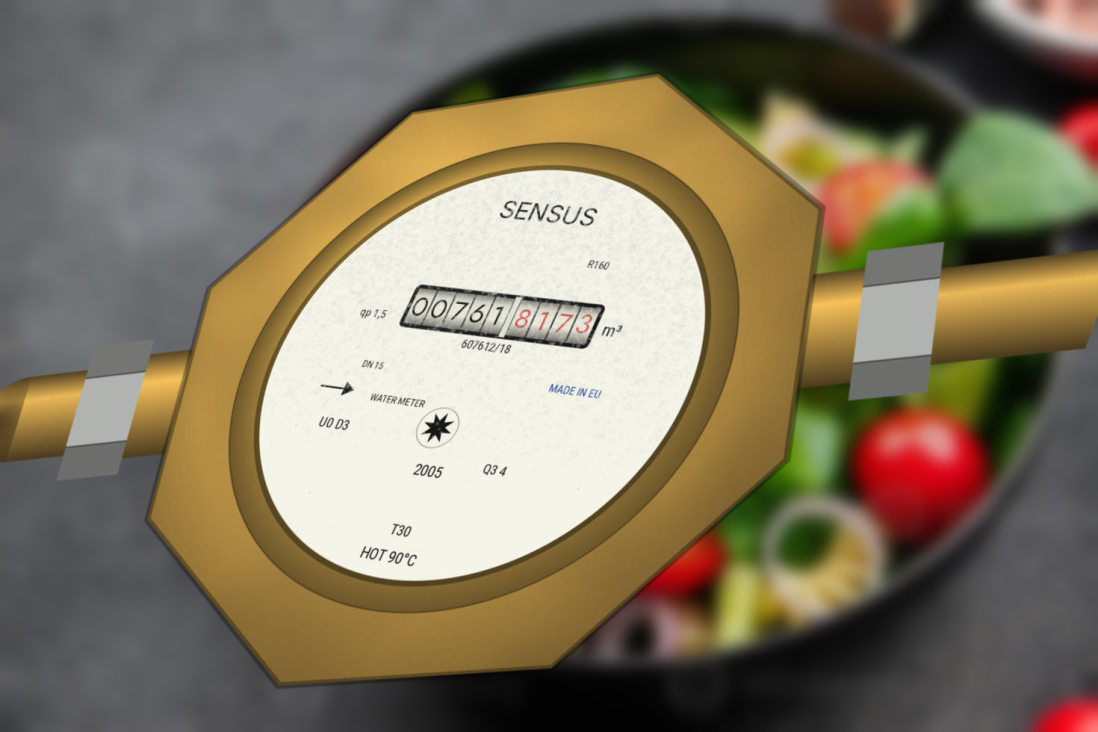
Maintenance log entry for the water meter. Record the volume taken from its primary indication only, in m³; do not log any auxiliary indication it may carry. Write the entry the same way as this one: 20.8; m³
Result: 761.8173; m³
